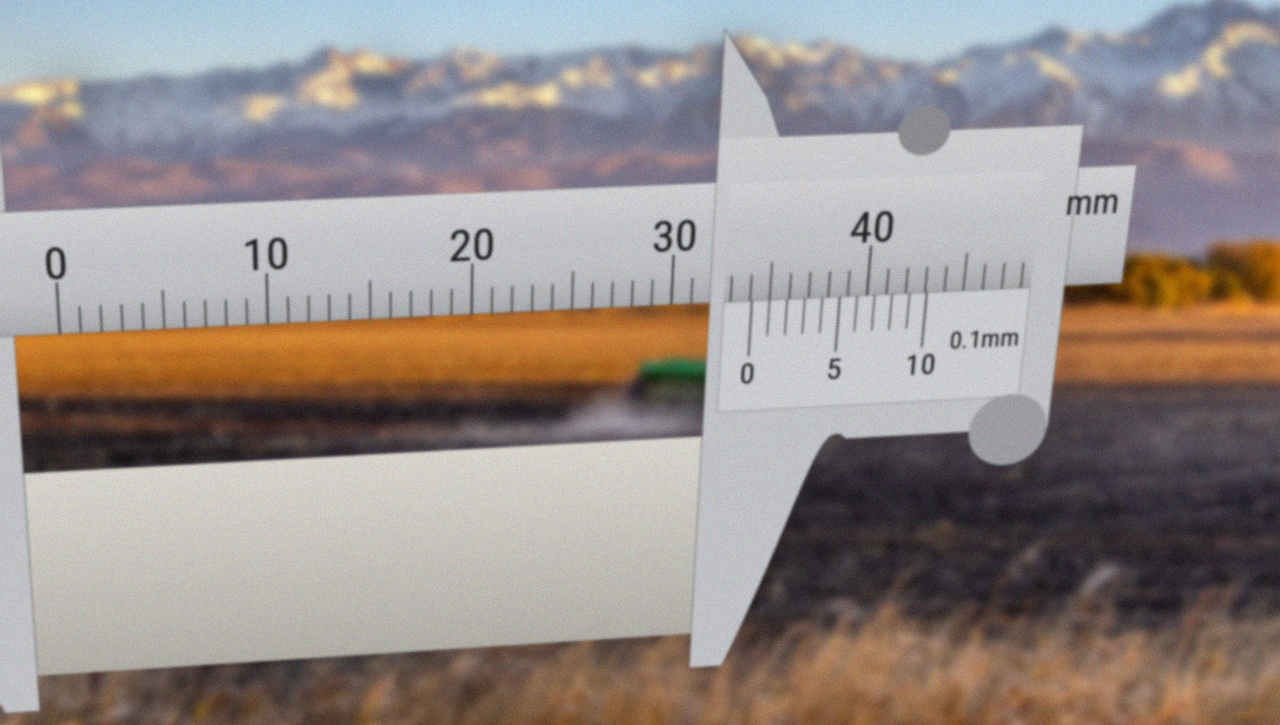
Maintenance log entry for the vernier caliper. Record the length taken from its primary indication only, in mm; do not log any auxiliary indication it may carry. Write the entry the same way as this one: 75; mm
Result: 34.1; mm
